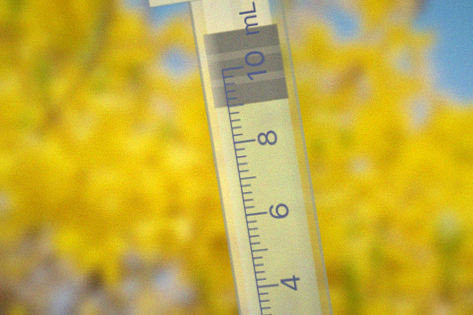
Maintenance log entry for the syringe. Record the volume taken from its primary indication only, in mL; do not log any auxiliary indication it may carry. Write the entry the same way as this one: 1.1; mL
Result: 9; mL
